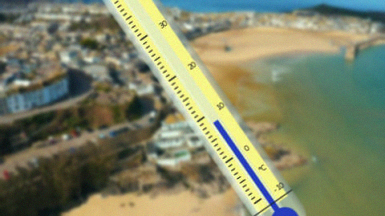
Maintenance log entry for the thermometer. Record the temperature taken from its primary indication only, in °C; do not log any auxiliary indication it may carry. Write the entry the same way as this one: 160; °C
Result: 8; °C
